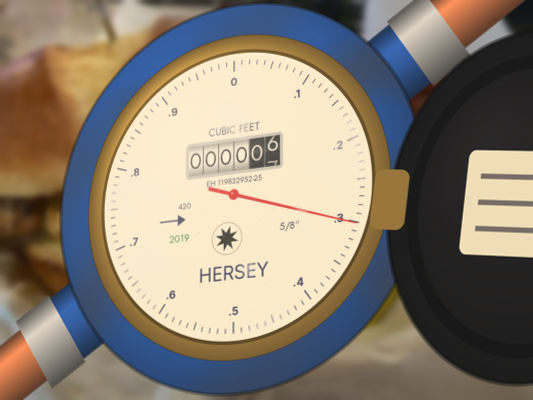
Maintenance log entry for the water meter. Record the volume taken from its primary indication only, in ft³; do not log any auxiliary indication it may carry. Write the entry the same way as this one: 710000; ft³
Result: 6.30; ft³
